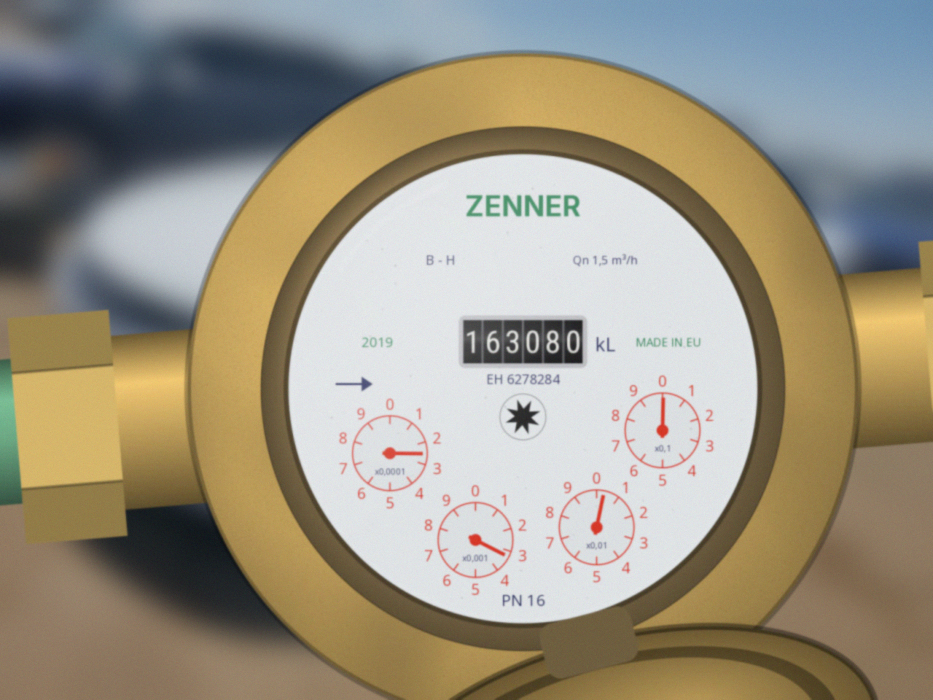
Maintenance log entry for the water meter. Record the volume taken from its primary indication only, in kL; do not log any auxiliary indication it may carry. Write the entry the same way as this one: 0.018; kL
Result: 163080.0032; kL
